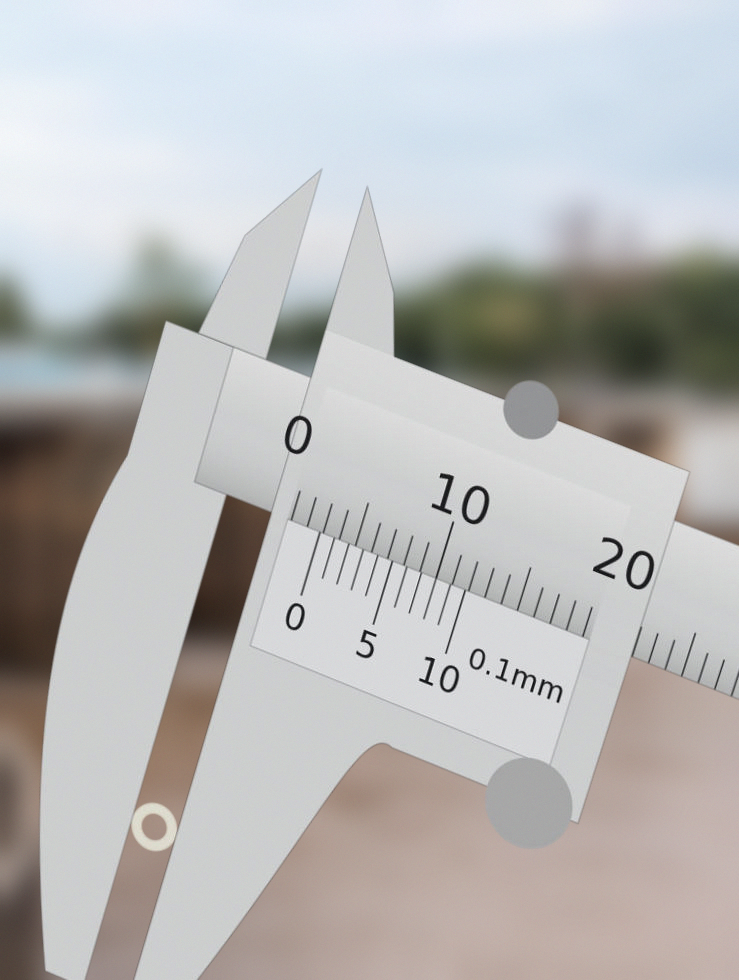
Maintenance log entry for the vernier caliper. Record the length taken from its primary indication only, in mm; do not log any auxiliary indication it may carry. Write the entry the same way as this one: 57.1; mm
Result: 2.8; mm
